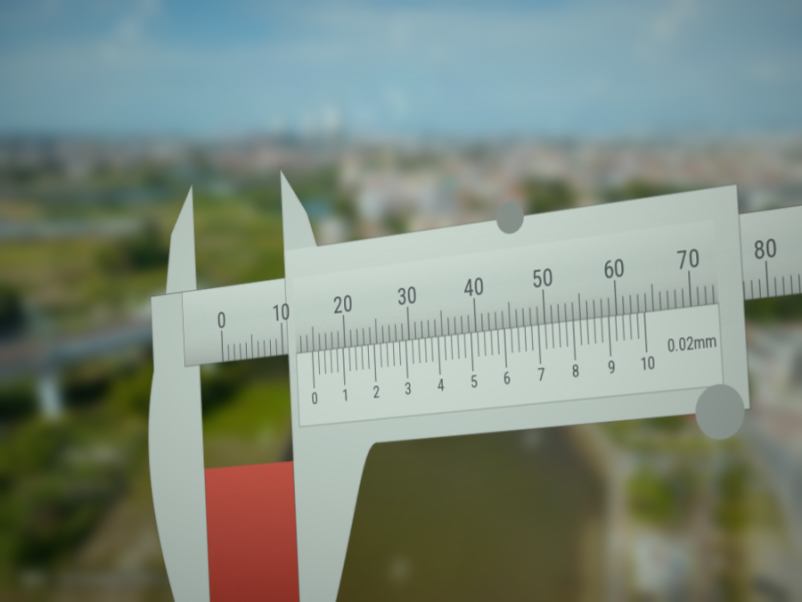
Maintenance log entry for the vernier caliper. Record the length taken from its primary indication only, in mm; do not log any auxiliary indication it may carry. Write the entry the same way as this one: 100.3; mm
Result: 14.8; mm
